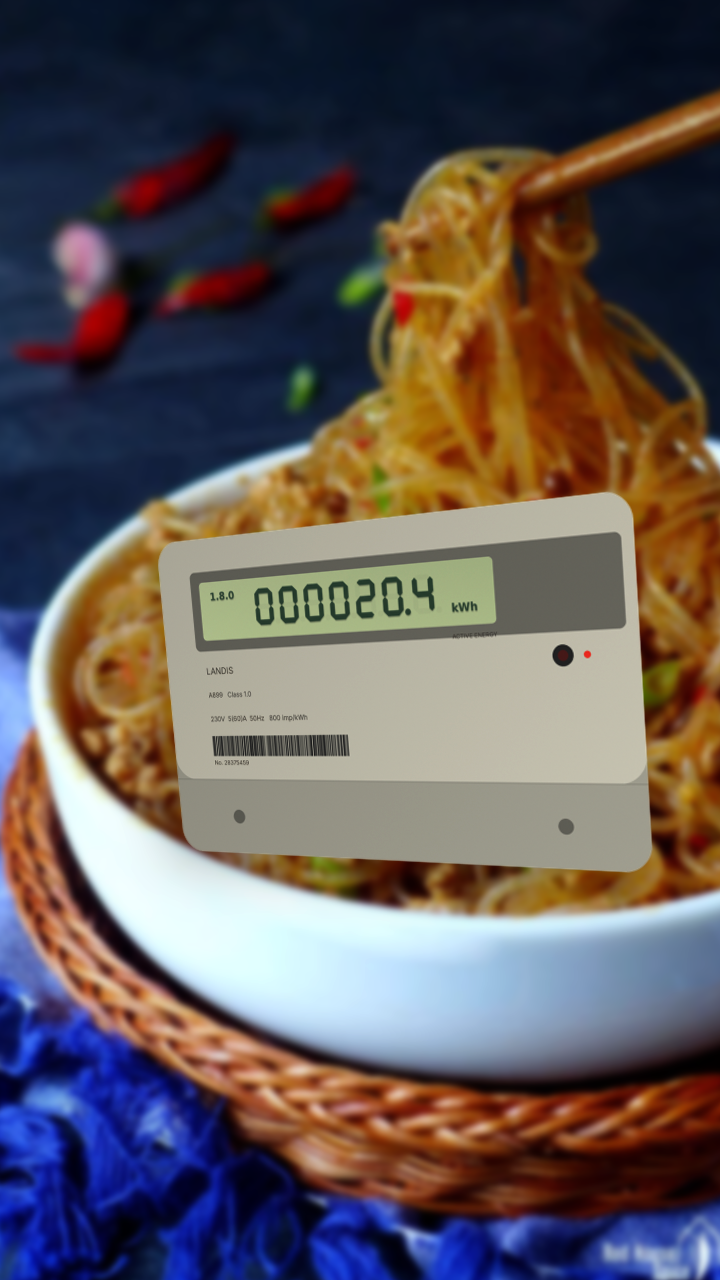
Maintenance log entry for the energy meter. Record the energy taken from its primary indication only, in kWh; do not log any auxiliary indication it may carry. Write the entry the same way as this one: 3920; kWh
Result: 20.4; kWh
